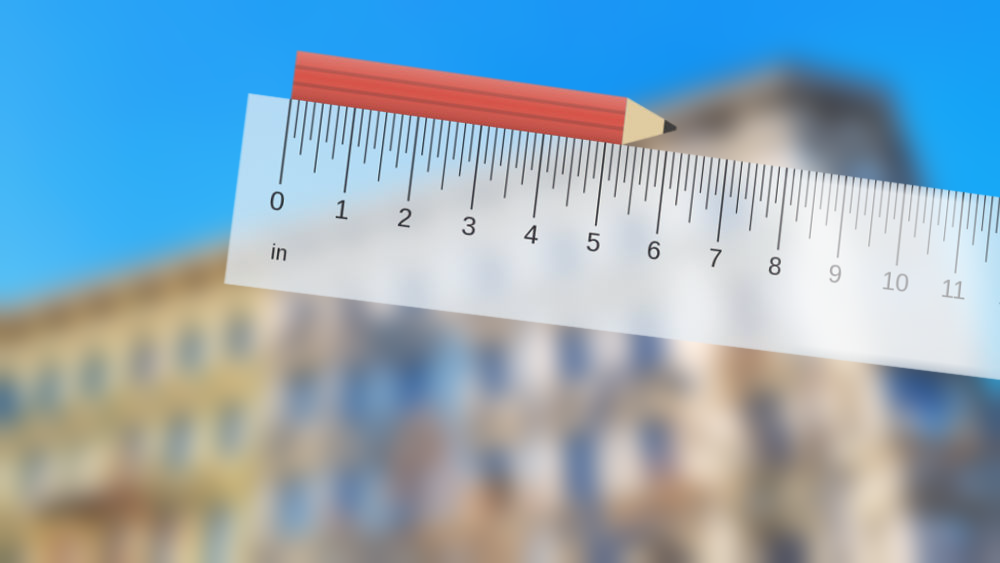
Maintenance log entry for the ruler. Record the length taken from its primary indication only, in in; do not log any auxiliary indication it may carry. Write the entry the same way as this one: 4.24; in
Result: 6.125; in
